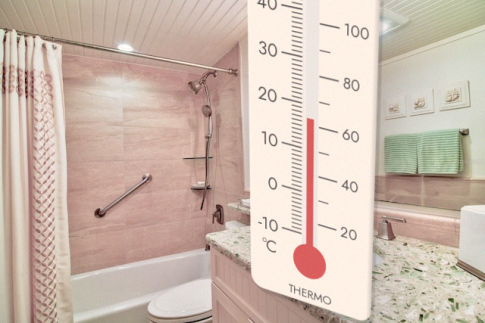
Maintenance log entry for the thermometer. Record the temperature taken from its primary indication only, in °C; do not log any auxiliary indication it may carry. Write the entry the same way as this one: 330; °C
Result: 17; °C
